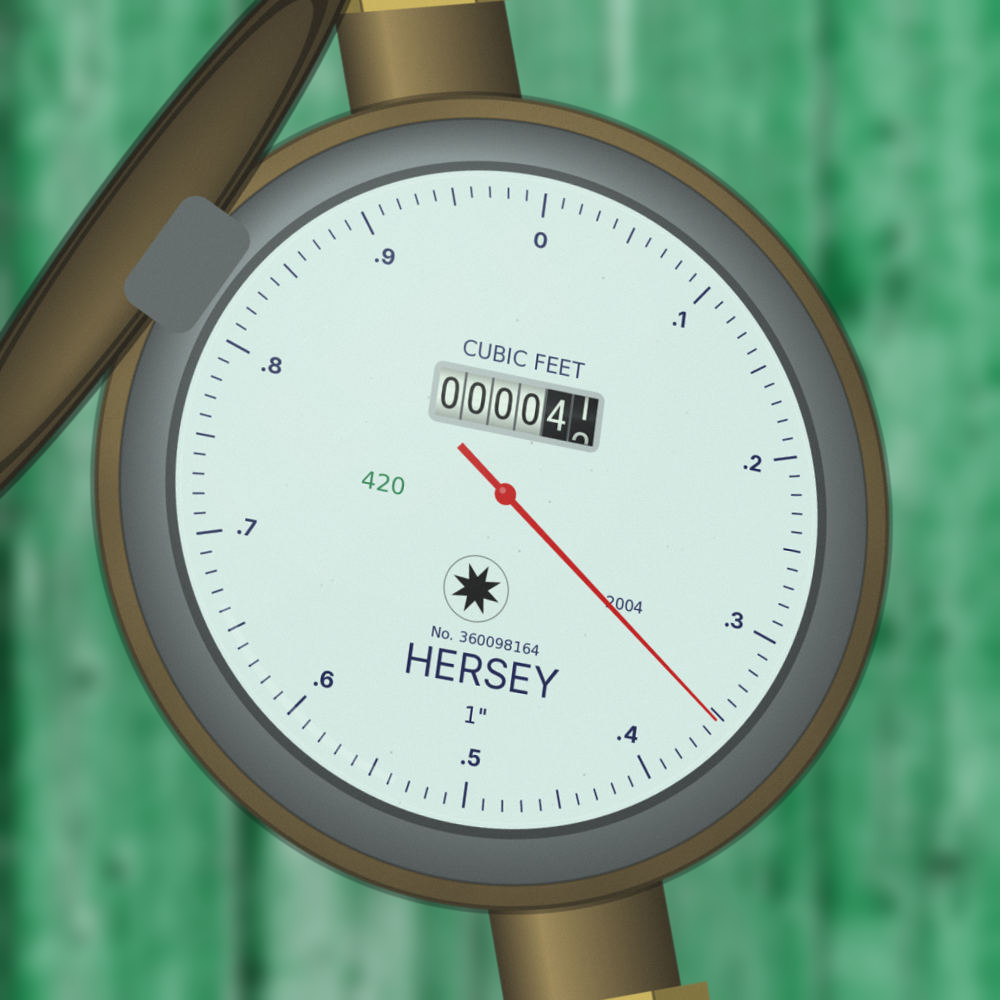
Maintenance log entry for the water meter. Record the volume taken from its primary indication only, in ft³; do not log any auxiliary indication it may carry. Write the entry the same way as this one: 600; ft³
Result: 41.35; ft³
